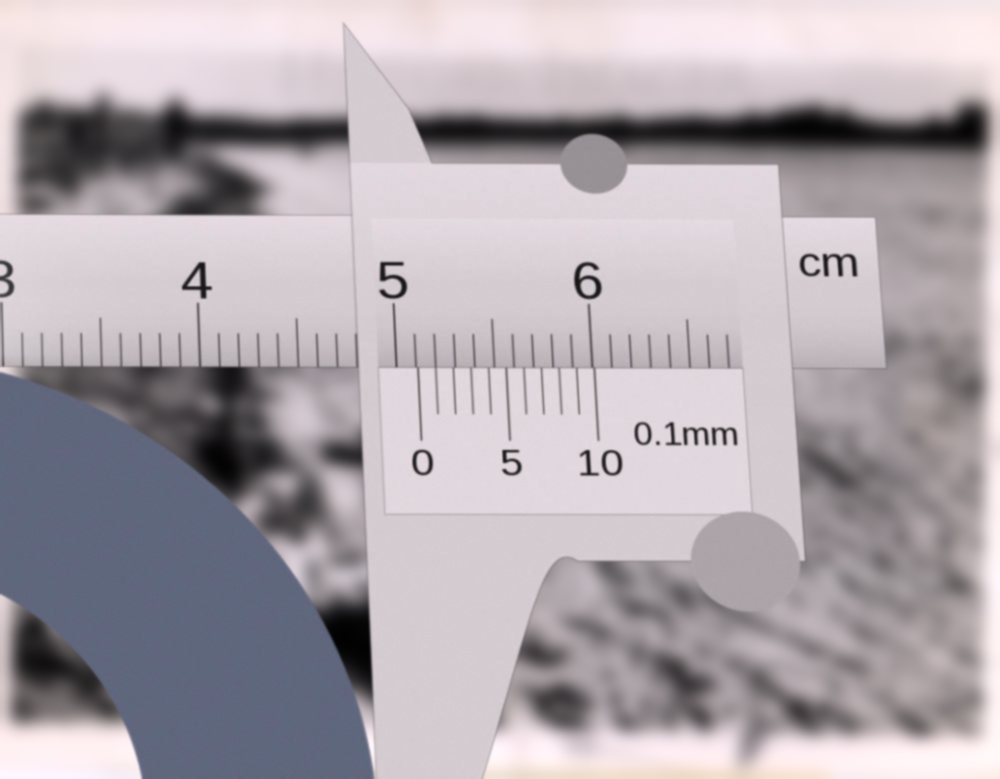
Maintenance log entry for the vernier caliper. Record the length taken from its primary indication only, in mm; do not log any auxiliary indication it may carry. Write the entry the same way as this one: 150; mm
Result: 51.1; mm
